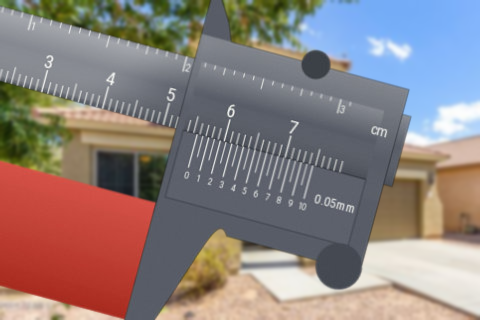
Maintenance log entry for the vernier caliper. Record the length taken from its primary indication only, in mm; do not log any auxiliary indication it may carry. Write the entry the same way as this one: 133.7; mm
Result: 55.6; mm
